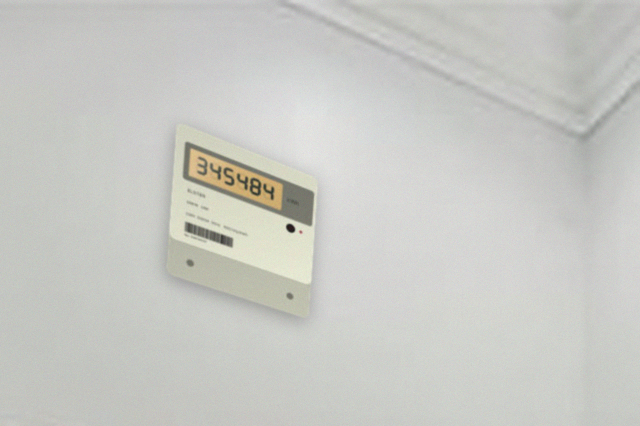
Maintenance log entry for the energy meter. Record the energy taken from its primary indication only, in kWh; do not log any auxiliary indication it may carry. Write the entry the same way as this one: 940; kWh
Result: 345484; kWh
